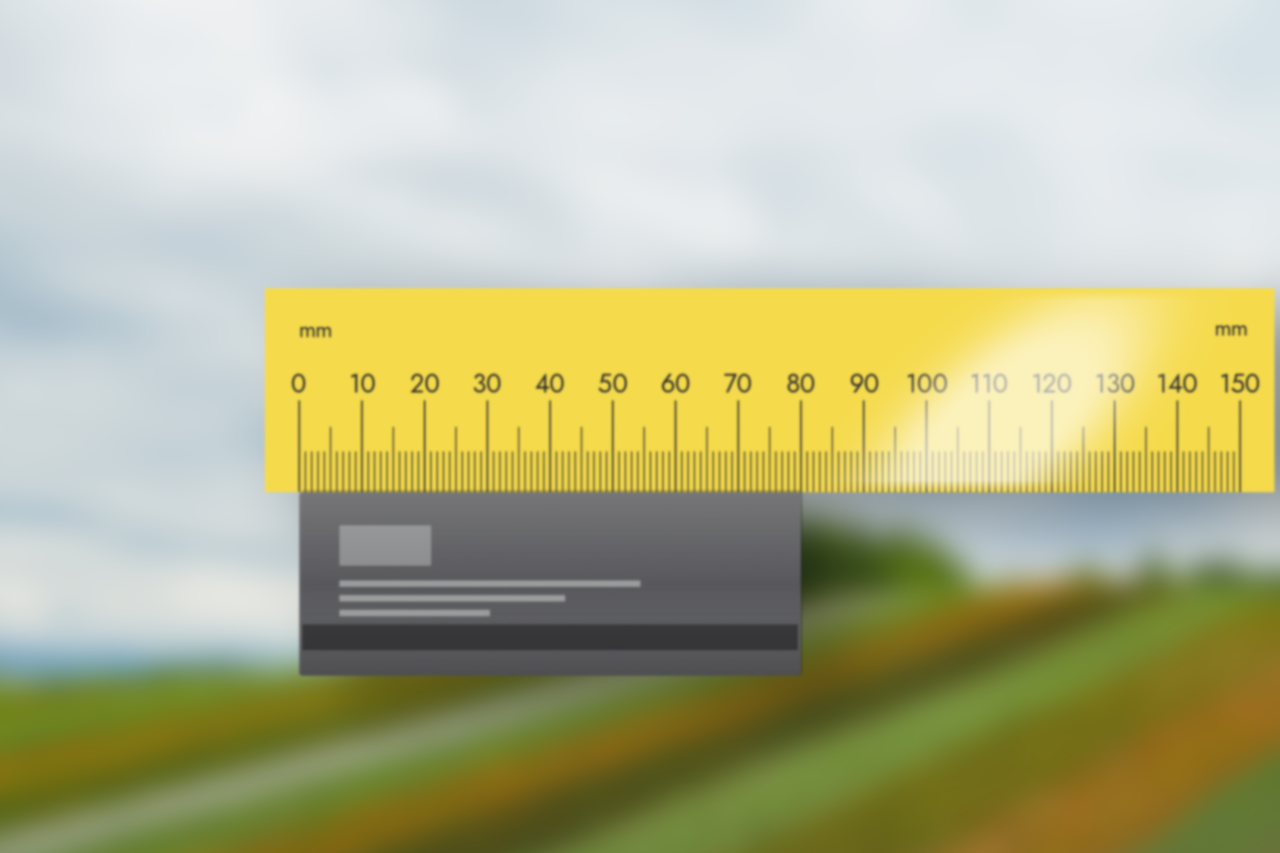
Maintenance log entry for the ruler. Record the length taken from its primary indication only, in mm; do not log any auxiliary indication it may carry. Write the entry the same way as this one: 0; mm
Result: 80; mm
